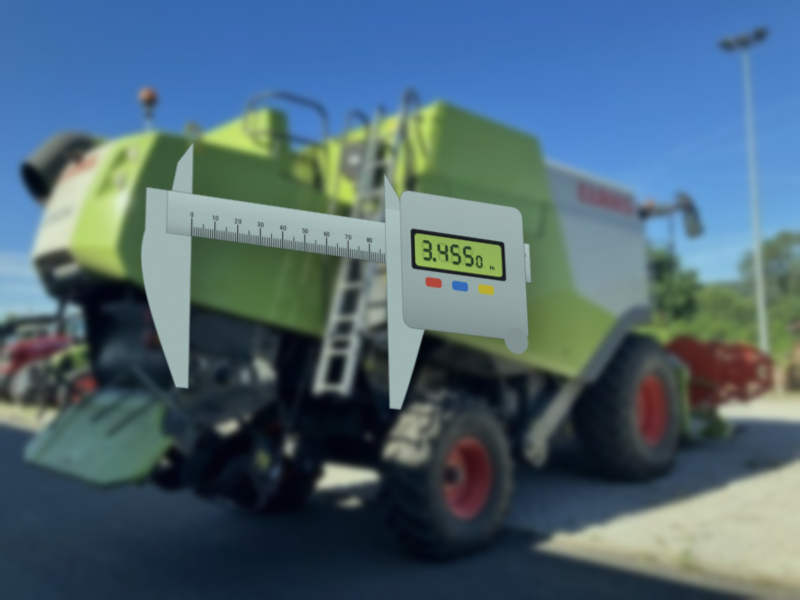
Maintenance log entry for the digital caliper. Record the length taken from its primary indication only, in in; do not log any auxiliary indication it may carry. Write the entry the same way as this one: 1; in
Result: 3.4550; in
